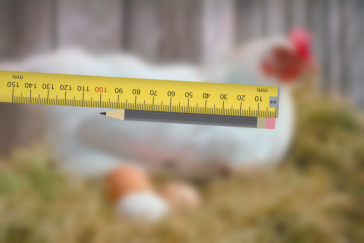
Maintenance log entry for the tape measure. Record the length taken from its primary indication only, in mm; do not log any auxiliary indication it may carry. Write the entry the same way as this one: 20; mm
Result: 100; mm
